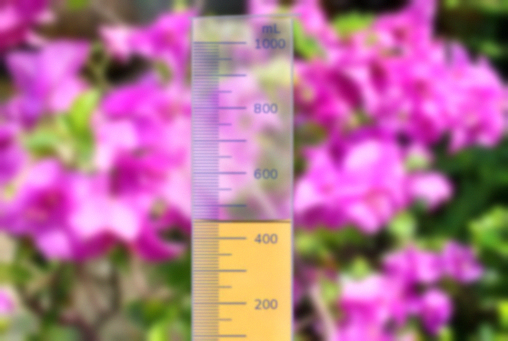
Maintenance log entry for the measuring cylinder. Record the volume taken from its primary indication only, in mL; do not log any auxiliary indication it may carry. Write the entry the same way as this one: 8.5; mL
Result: 450; mL
